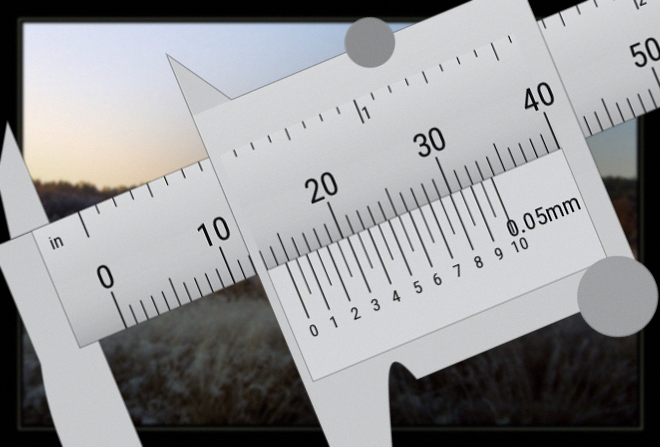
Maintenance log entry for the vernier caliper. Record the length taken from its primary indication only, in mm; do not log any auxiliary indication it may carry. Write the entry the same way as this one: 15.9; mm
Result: 14.7; mm
